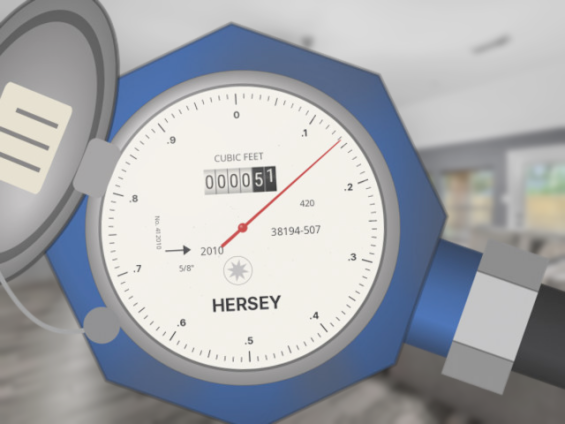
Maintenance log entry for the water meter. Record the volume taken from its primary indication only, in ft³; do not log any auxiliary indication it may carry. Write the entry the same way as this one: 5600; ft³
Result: 51.14; ft³
